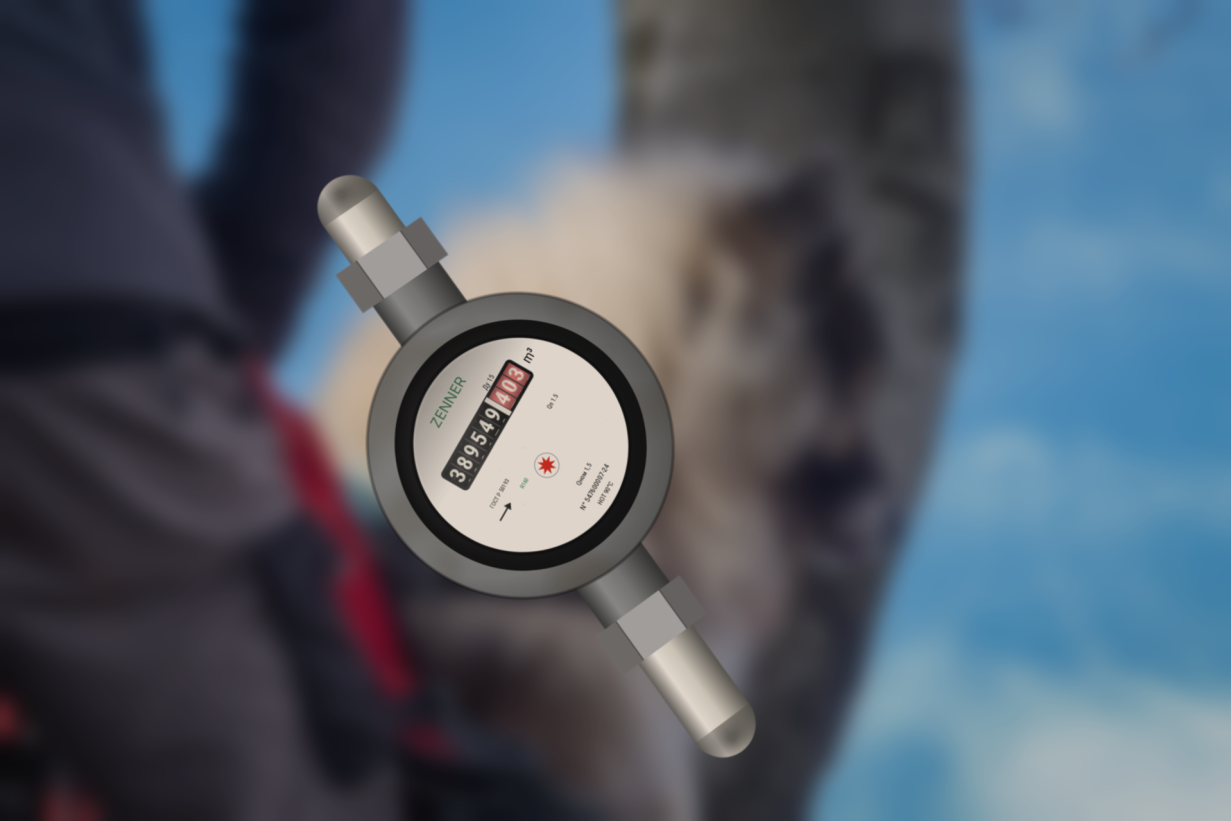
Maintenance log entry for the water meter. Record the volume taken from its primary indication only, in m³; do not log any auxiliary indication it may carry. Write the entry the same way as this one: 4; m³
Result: 389549.403; m³
